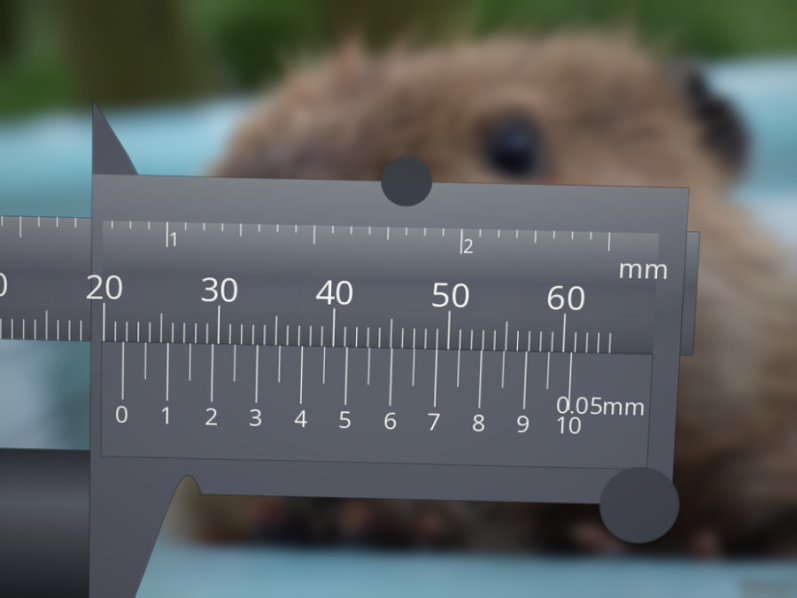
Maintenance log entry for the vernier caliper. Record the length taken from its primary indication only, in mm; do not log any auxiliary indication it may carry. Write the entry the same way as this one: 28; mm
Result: 21.7; mm
